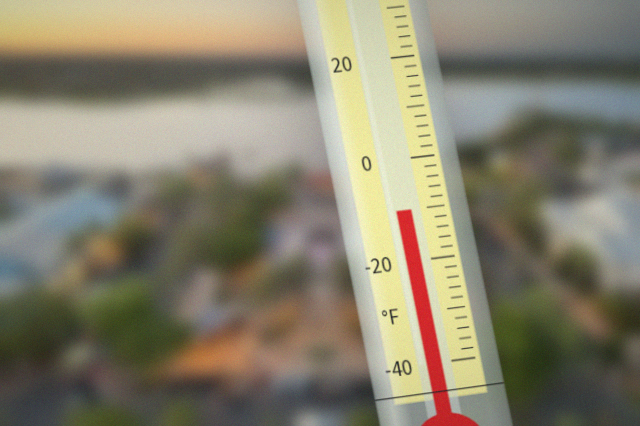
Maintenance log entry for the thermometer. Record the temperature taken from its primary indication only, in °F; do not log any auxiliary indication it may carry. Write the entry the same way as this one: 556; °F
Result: -10; °F
